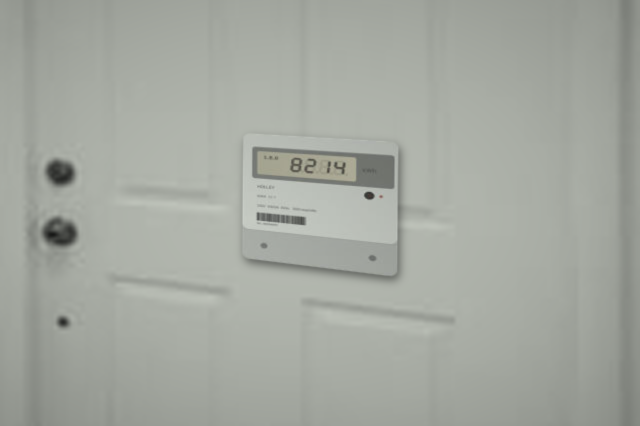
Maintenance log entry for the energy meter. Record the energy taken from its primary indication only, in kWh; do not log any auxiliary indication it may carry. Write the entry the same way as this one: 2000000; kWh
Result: 8214; kWh
